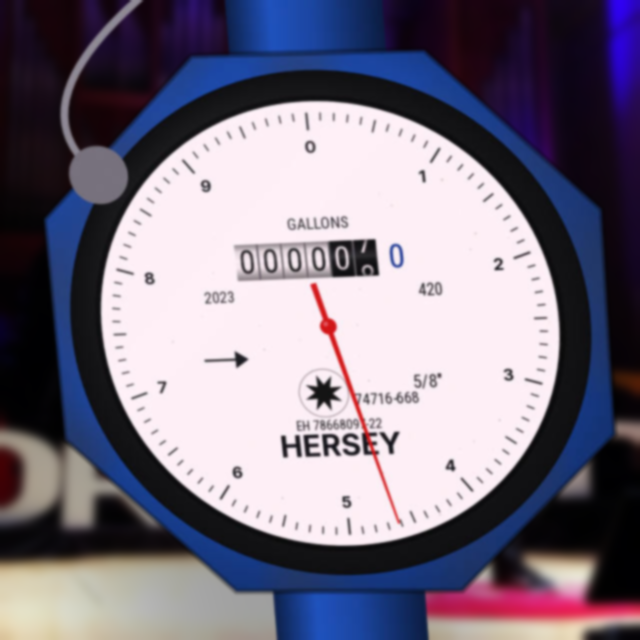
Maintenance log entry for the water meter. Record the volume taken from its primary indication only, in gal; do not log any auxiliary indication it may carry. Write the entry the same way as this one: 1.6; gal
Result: 74.6; gal
